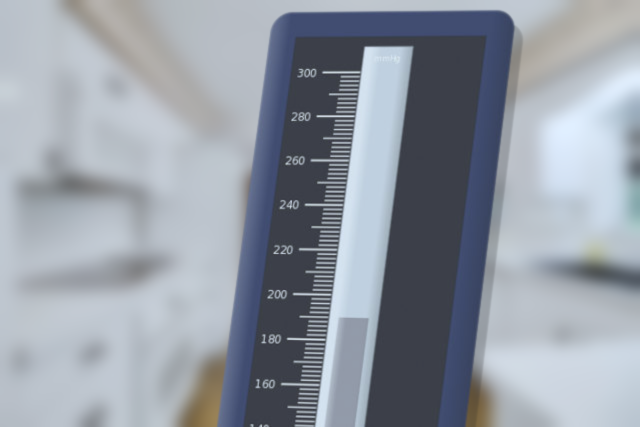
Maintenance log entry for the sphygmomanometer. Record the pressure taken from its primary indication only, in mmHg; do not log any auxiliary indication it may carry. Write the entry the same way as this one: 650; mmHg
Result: 190; mmHg
